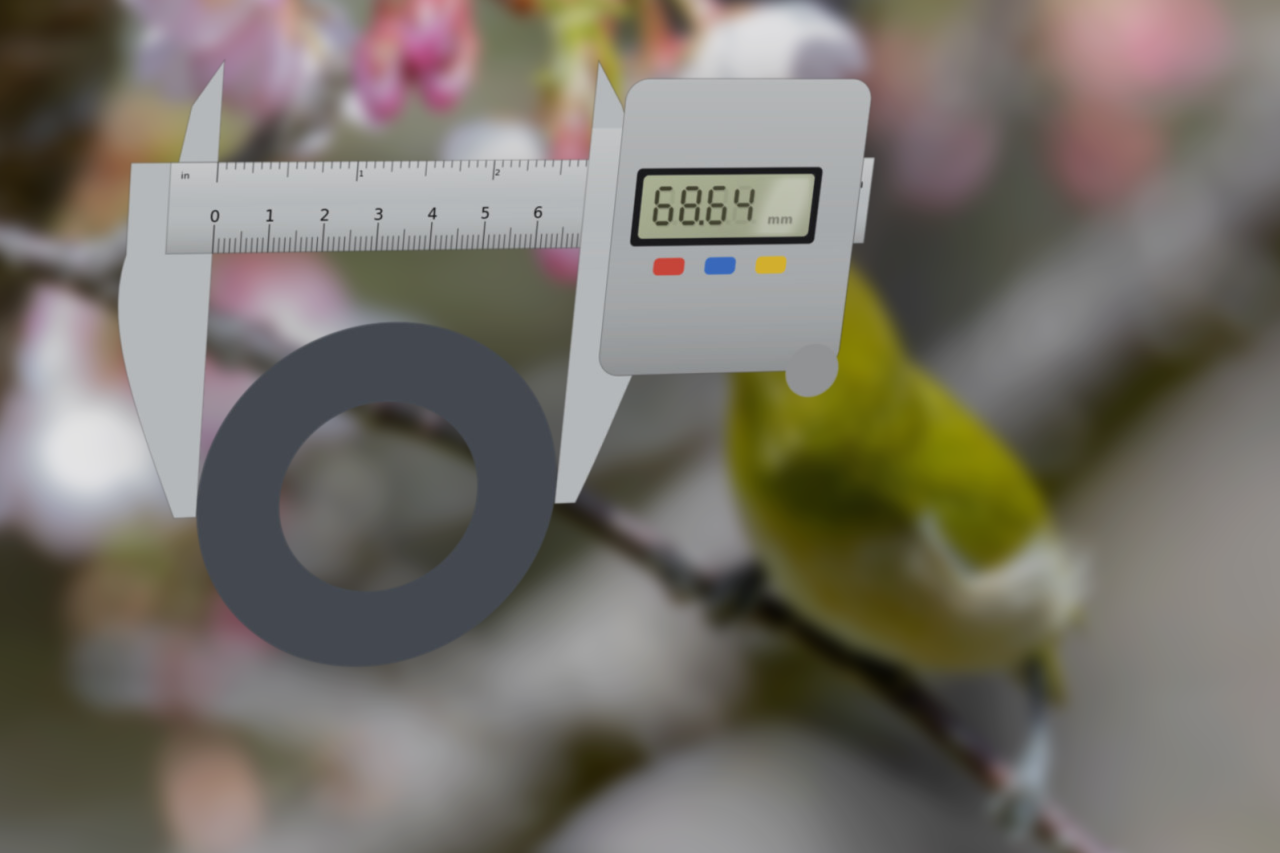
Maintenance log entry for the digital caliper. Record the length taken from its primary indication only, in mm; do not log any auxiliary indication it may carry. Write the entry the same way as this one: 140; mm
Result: 68.64; mm
